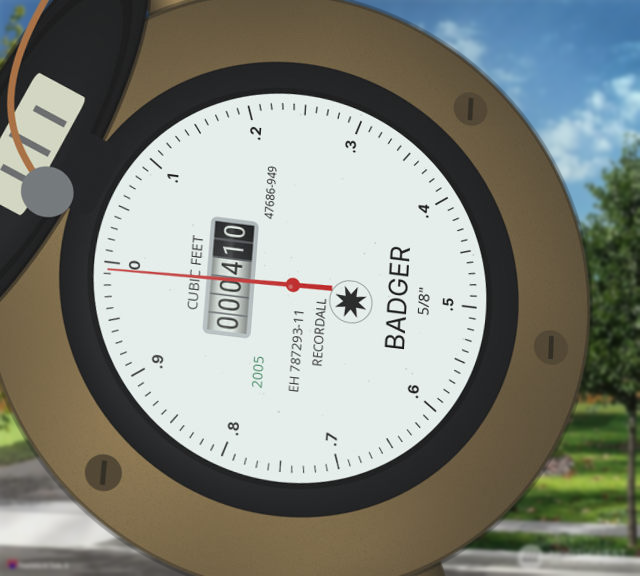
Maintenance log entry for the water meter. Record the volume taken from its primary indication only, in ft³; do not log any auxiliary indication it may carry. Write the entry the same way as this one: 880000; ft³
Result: 409.99; ft³
